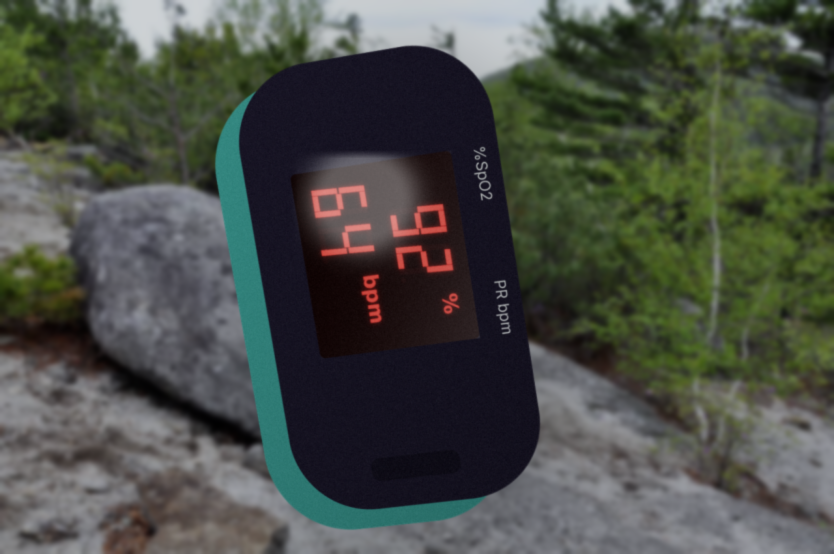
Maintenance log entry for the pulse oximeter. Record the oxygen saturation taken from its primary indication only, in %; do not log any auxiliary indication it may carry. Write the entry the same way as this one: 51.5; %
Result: 92; %
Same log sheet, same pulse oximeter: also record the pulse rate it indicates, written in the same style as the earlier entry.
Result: 64; bpm
